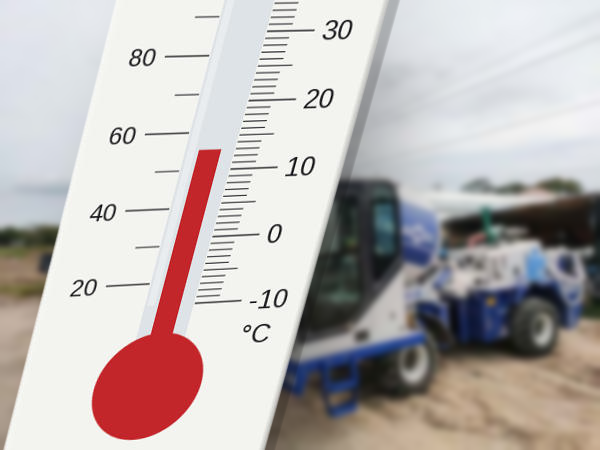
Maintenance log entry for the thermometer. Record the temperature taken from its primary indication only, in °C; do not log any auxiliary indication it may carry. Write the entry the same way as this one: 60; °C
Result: 13; °C
